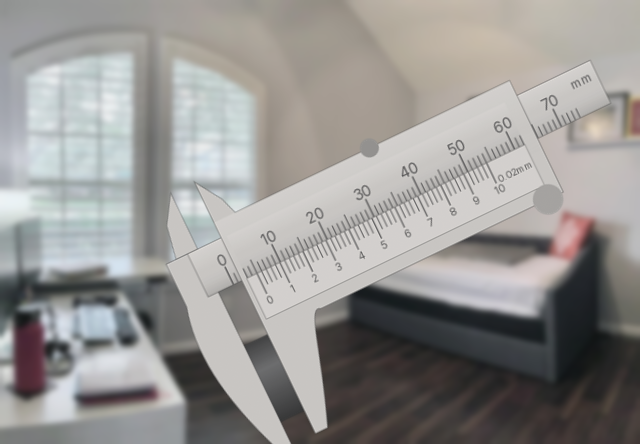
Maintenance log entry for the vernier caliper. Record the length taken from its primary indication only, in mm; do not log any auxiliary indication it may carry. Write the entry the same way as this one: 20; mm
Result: 5.0; mm
